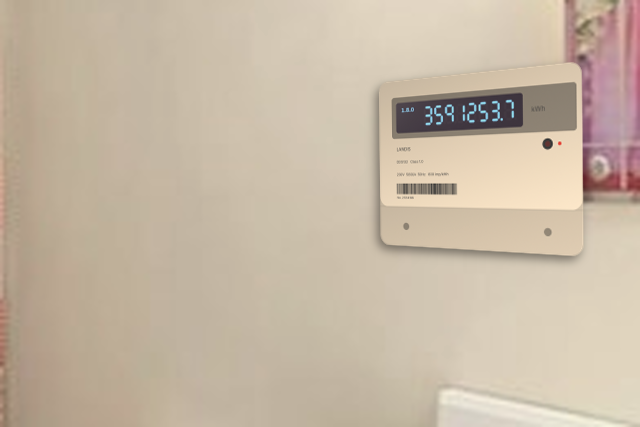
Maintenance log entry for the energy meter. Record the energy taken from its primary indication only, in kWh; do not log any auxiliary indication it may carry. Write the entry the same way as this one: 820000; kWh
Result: 3591253.7; kWh
